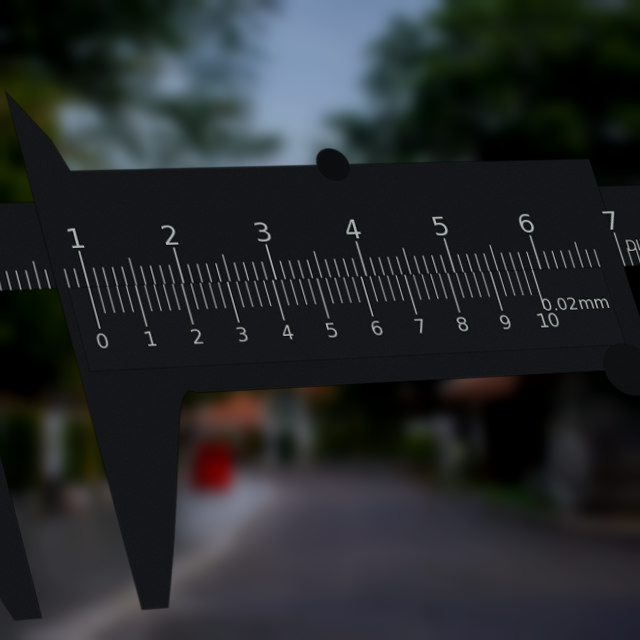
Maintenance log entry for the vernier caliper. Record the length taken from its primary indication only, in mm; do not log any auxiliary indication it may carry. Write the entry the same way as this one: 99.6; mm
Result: 10.0; mm
